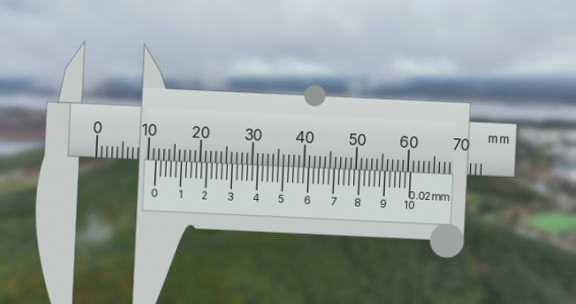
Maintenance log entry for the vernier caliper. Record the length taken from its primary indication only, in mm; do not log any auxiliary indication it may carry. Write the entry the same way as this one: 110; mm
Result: 11.5; mm
